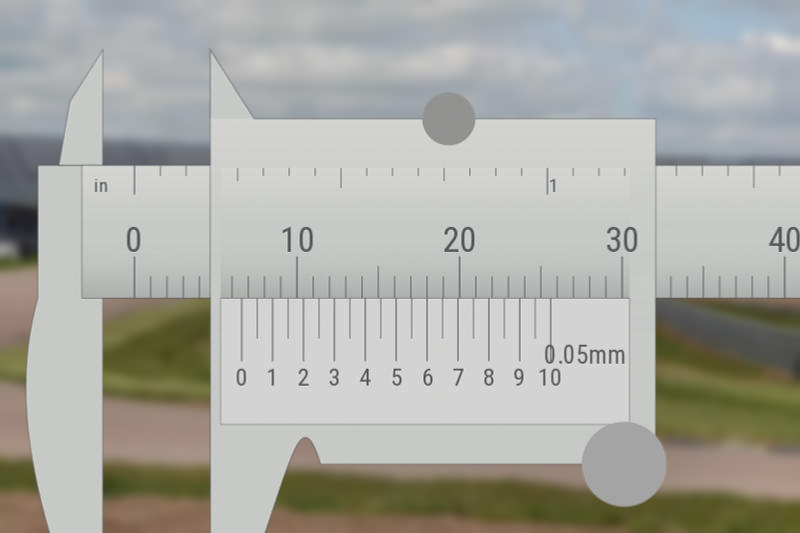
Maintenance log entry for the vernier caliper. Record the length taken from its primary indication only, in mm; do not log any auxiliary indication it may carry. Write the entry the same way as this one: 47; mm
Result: 6.6; mm
